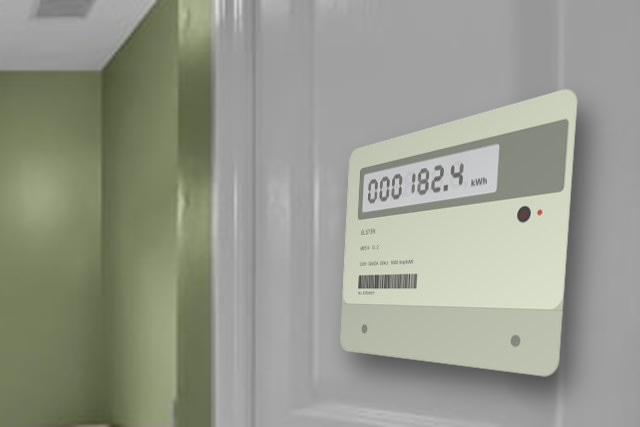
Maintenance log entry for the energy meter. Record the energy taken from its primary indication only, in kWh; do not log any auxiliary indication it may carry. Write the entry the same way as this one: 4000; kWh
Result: 182.4; kWh
